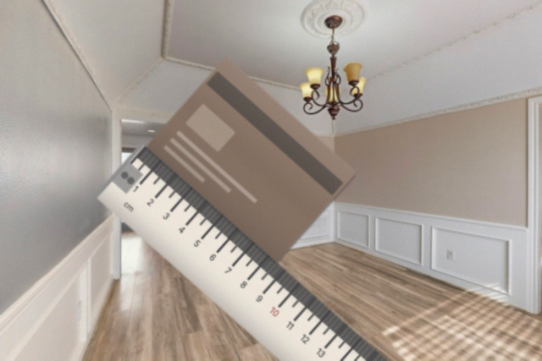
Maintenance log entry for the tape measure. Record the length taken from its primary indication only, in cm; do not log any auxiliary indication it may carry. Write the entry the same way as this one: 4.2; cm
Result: 8.5; cm
